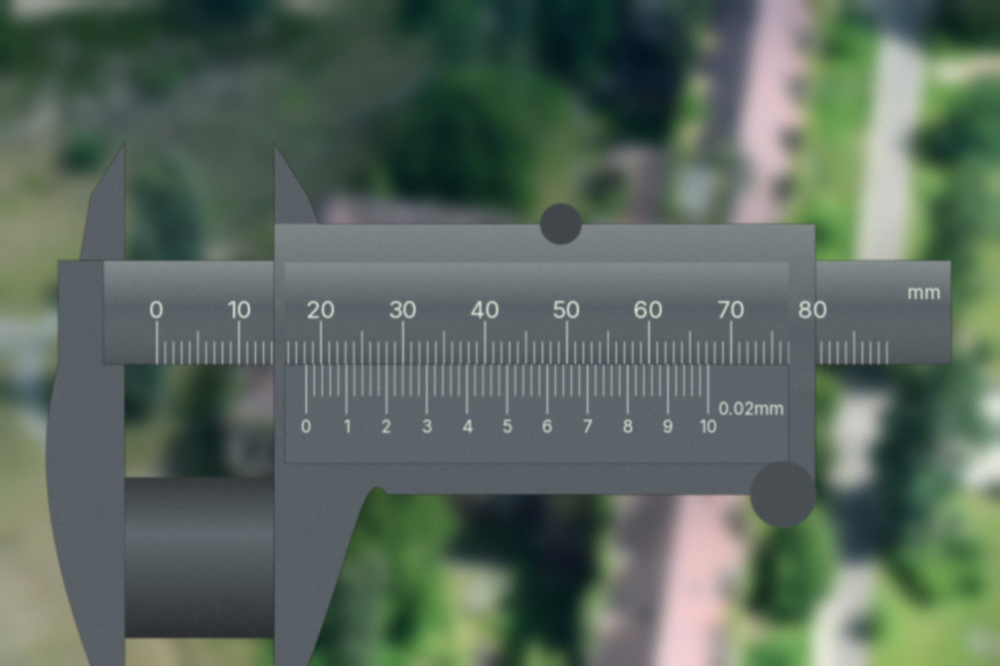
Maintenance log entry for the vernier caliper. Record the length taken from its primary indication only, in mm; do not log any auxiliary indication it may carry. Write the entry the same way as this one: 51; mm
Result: 18.2; mm
